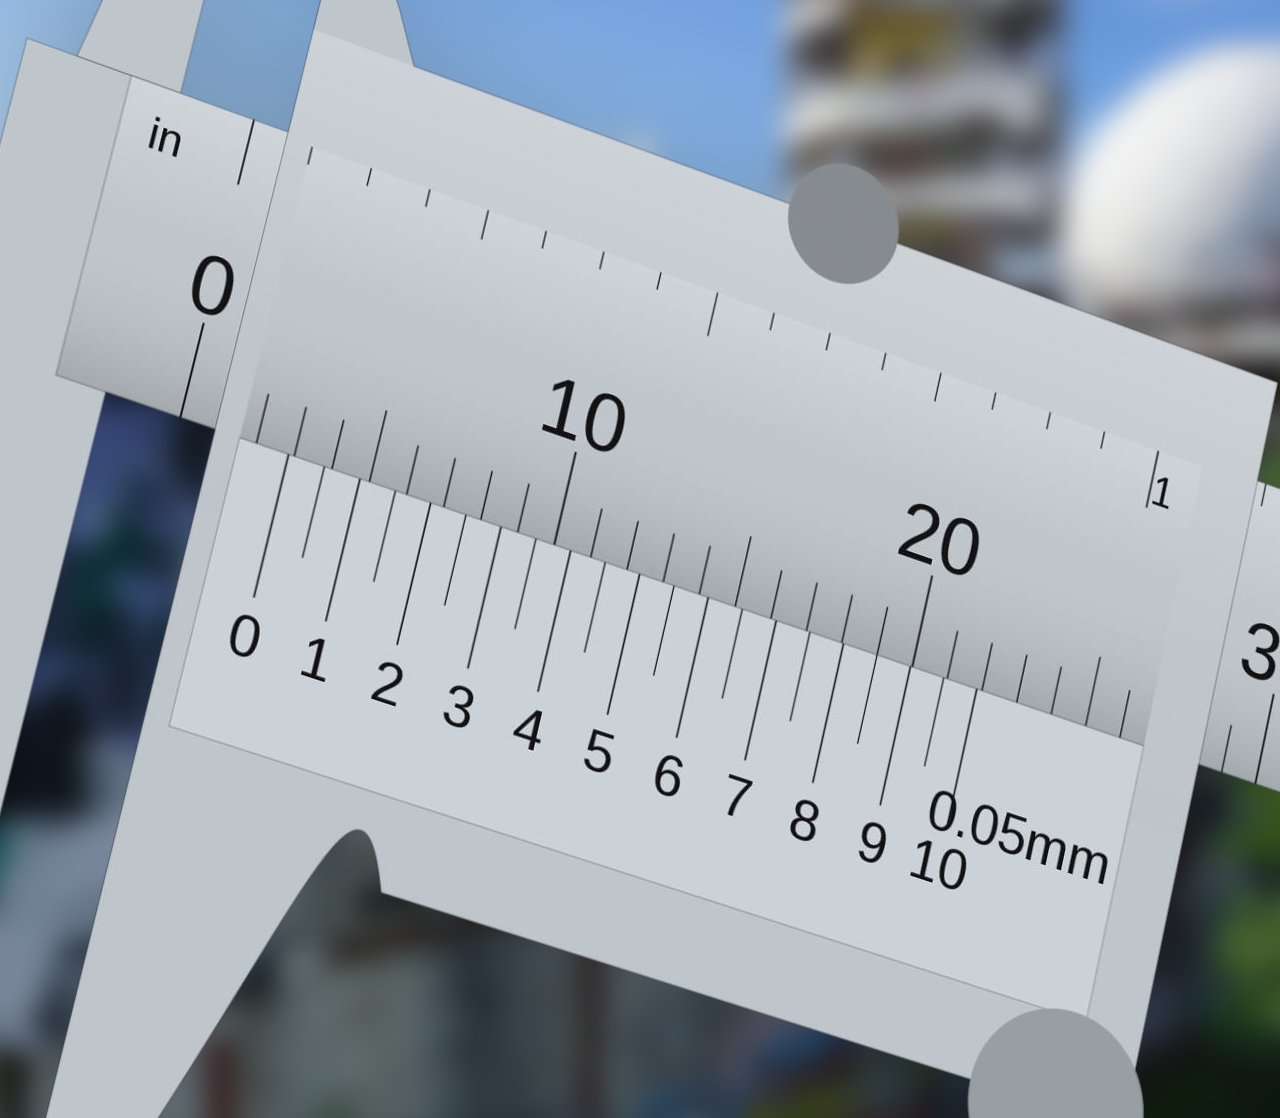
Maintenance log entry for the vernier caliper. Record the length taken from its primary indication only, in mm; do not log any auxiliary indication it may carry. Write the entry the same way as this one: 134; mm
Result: 2.85; mm
